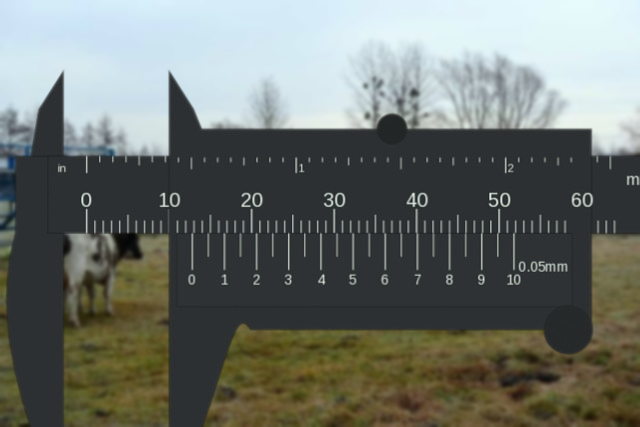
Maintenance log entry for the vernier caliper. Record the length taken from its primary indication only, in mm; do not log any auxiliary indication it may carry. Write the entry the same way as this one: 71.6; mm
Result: 12.8; mm
